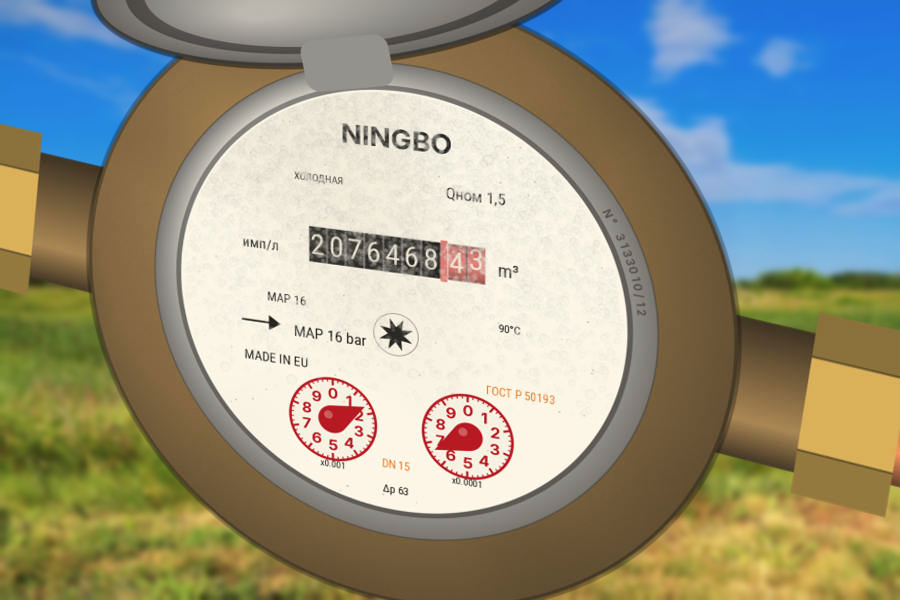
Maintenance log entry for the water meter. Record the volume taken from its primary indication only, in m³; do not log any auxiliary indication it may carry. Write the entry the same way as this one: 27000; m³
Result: 2076468.4316; m³
